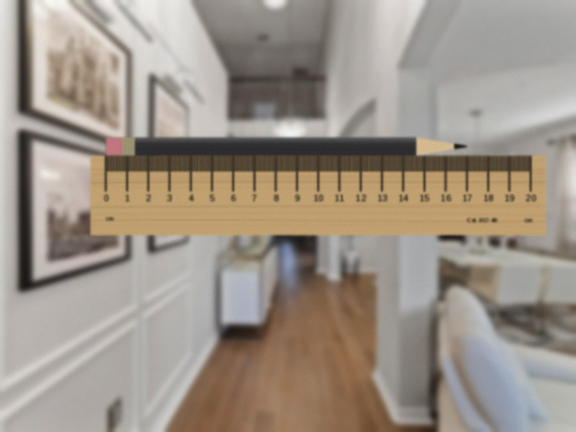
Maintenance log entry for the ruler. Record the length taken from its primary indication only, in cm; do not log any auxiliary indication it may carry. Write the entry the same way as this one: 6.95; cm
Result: 17; cm
